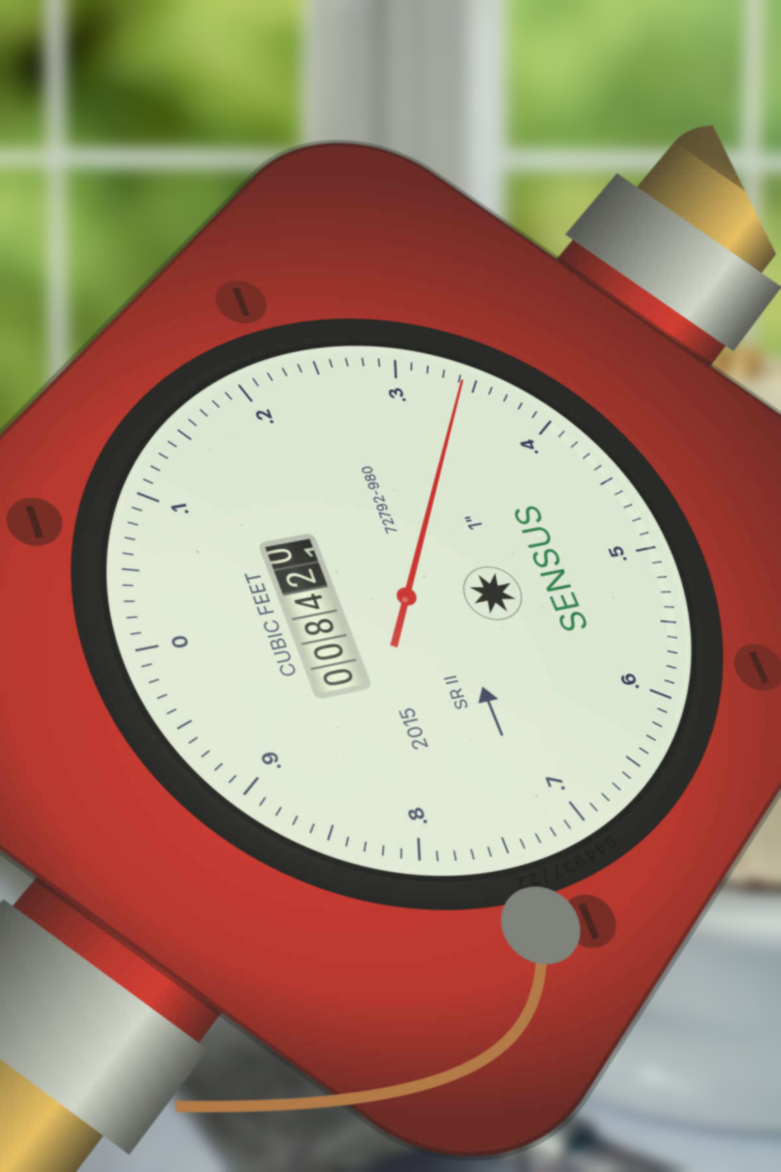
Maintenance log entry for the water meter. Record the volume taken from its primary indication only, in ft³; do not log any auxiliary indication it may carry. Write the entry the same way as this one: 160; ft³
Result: 8420.34; ft³
